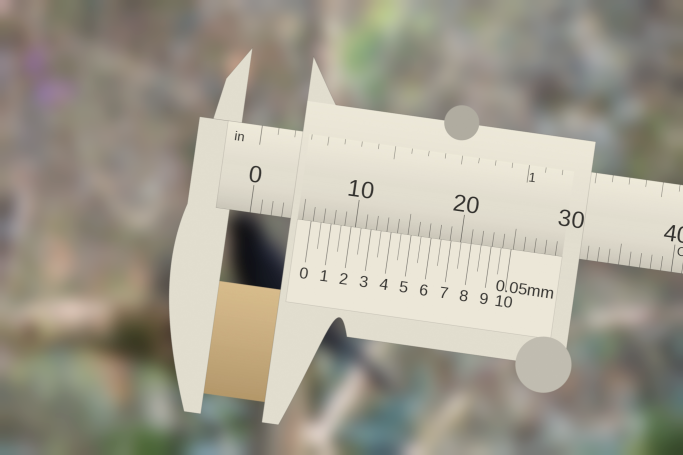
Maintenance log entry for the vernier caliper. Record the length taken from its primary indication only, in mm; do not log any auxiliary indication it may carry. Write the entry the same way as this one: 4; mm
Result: 5.8; mm
